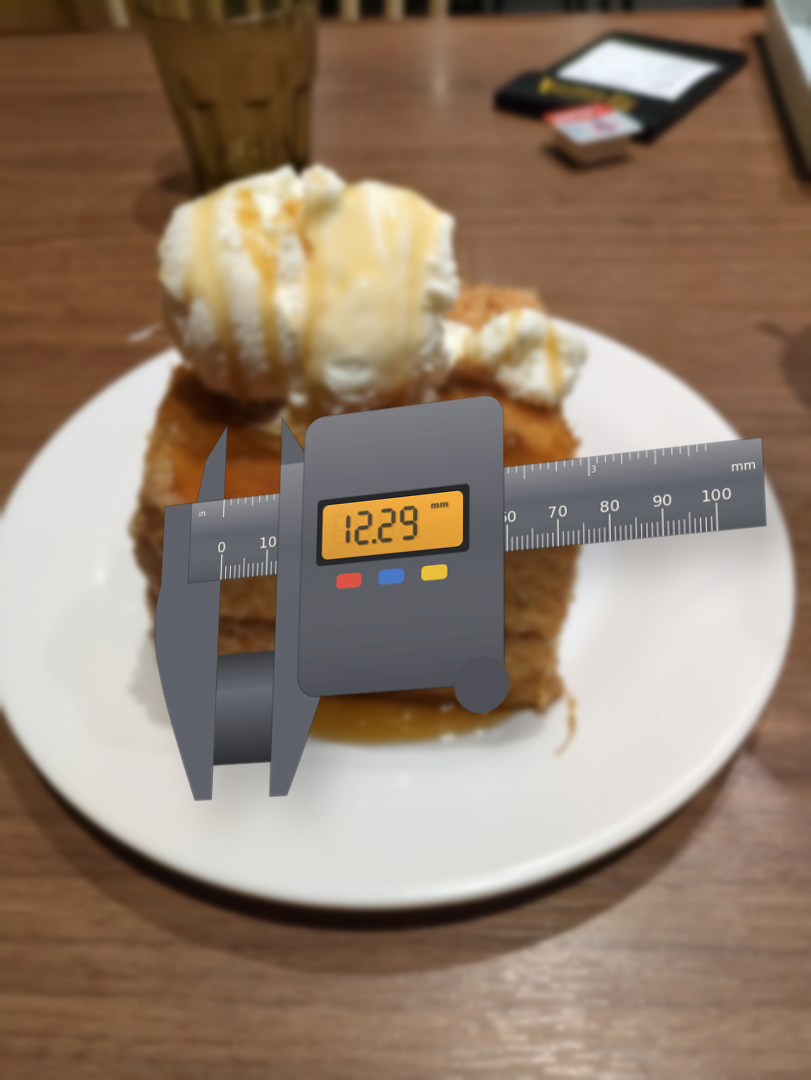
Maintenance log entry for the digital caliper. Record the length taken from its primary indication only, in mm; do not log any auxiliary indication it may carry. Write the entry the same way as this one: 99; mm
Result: 12.29; mm
